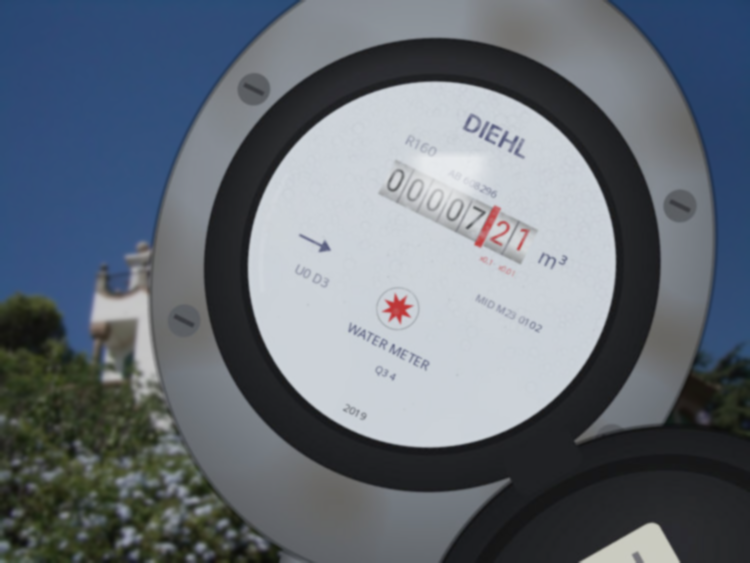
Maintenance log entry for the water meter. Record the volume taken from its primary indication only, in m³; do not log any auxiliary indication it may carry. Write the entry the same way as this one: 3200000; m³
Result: 7.21; m³
